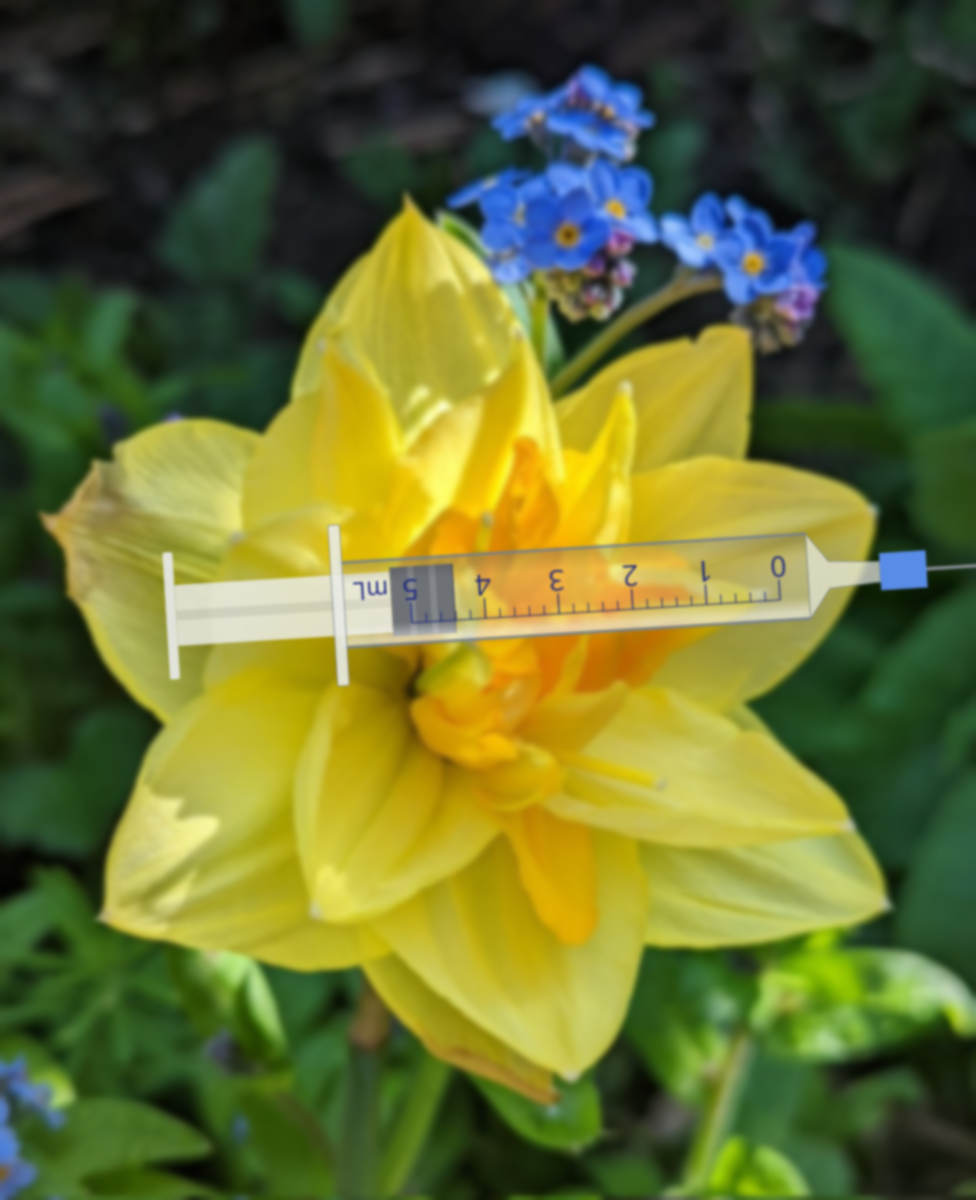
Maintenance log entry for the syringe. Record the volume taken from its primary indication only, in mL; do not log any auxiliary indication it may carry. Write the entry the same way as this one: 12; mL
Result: 4.4; mL
